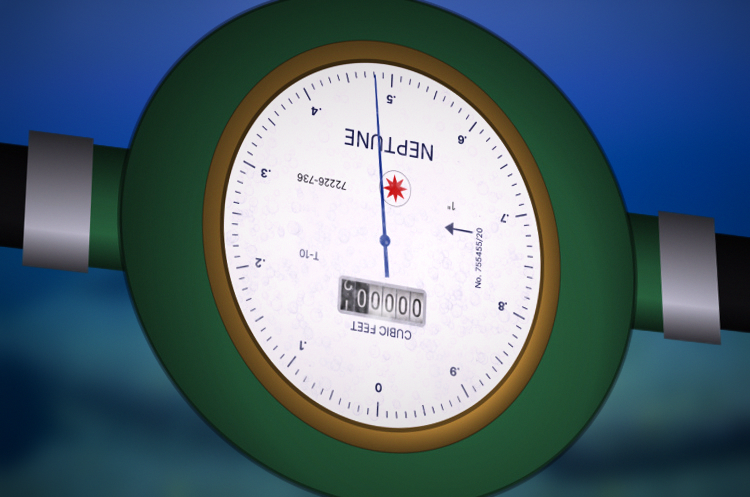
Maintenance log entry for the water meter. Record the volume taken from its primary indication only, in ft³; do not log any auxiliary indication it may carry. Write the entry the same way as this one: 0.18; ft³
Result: 1.48; ft³
